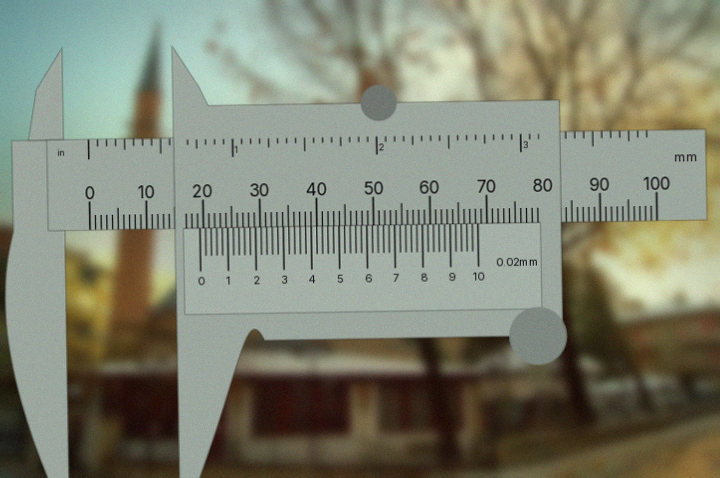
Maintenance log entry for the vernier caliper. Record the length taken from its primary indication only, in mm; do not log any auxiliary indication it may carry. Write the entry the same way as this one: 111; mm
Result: 19.4; mm
